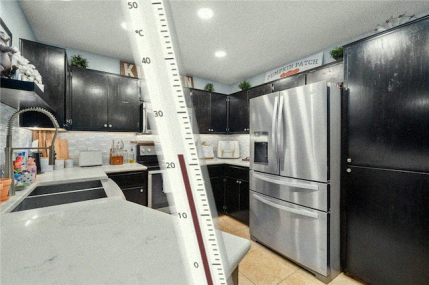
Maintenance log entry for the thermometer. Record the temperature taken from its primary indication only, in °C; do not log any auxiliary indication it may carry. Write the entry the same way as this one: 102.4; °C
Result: 22; °C
